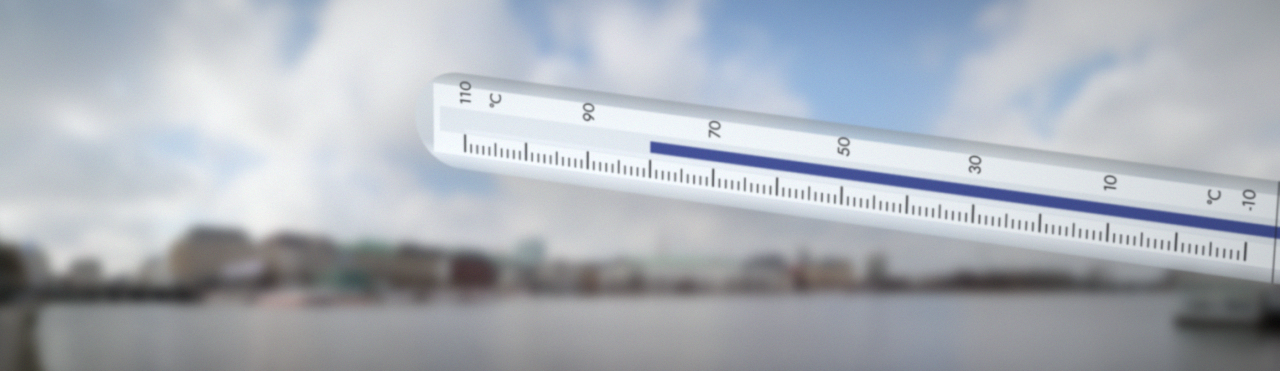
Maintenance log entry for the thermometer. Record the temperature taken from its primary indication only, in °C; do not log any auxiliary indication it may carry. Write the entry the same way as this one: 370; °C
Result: 80; °C
